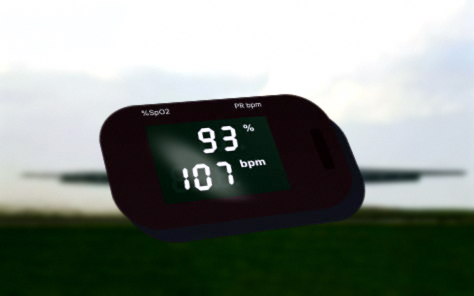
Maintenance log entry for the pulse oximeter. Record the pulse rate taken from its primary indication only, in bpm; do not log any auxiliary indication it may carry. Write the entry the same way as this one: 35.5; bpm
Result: 107; bpm
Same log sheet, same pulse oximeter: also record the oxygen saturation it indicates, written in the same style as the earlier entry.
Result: 93; %
